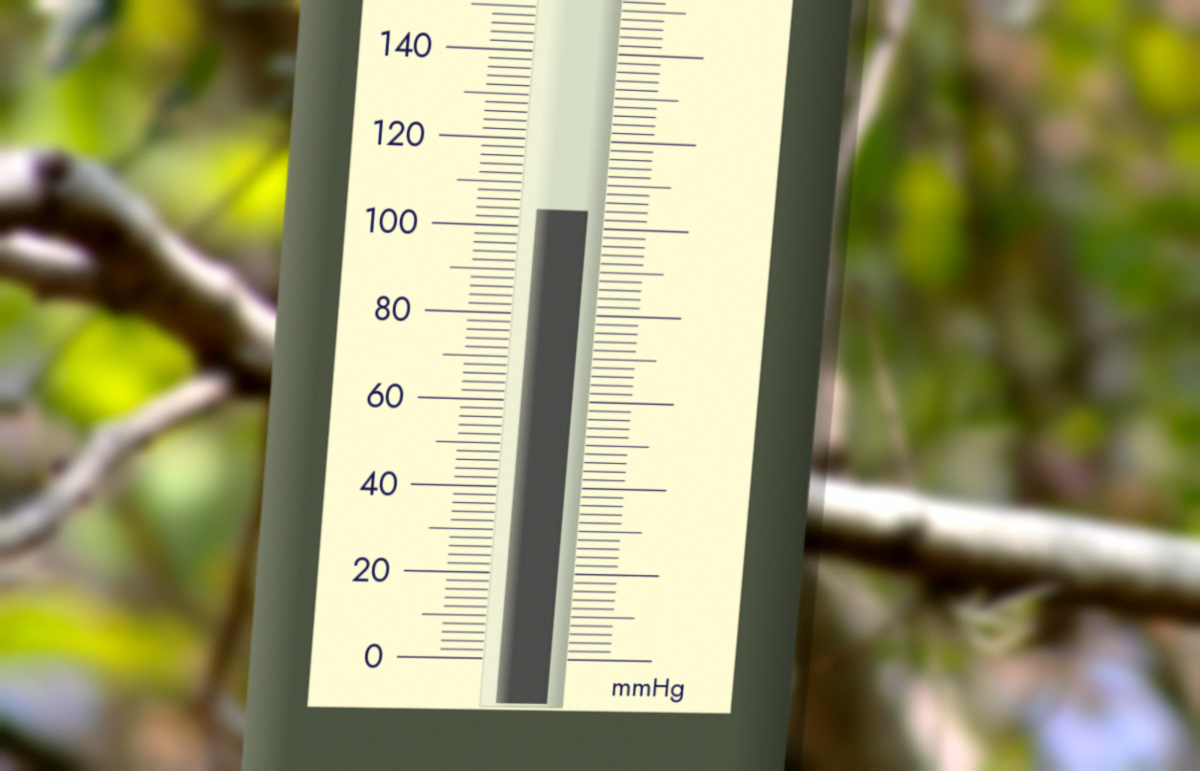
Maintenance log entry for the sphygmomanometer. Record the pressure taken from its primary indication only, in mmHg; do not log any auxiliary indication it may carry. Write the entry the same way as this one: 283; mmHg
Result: 104; mmHg
